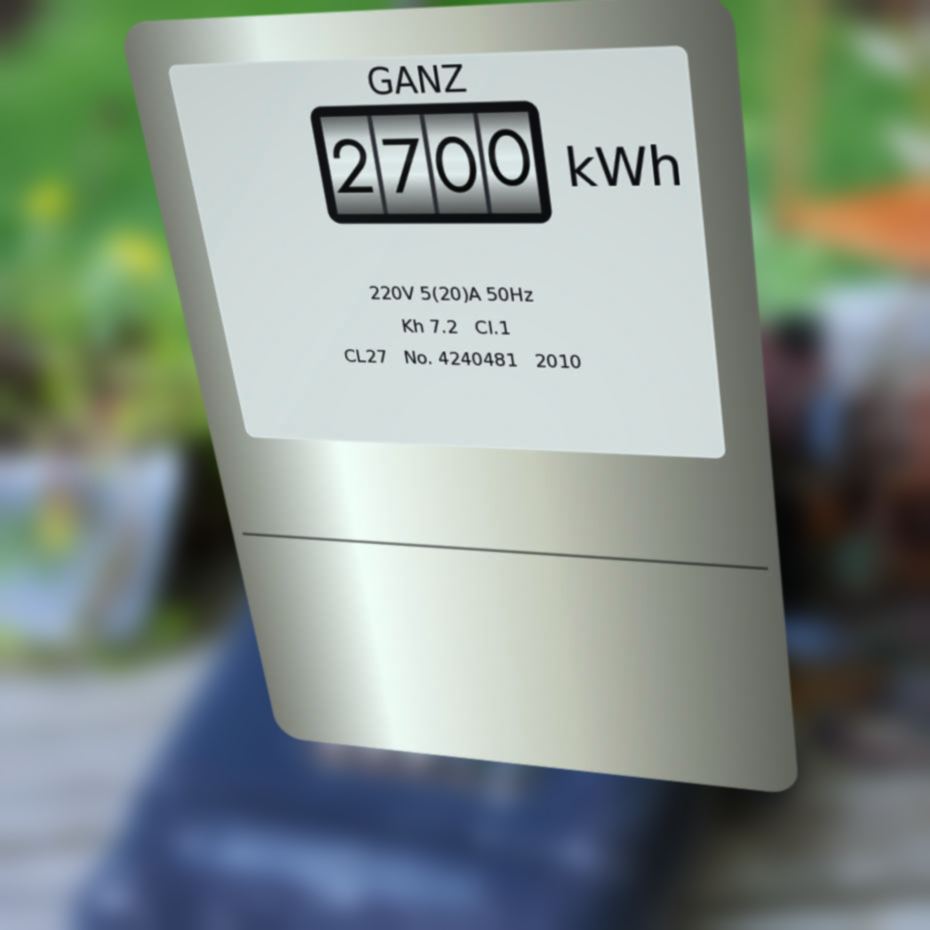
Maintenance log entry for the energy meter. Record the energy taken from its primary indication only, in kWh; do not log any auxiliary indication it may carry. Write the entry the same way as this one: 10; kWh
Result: 2700; kWh
